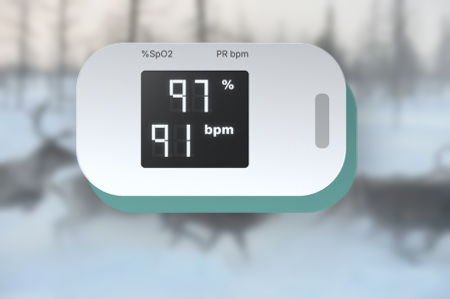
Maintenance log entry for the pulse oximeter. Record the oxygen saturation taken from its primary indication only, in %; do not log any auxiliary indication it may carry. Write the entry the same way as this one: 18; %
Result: 97; %
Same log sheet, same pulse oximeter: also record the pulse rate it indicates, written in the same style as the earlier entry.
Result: 91; bpm
